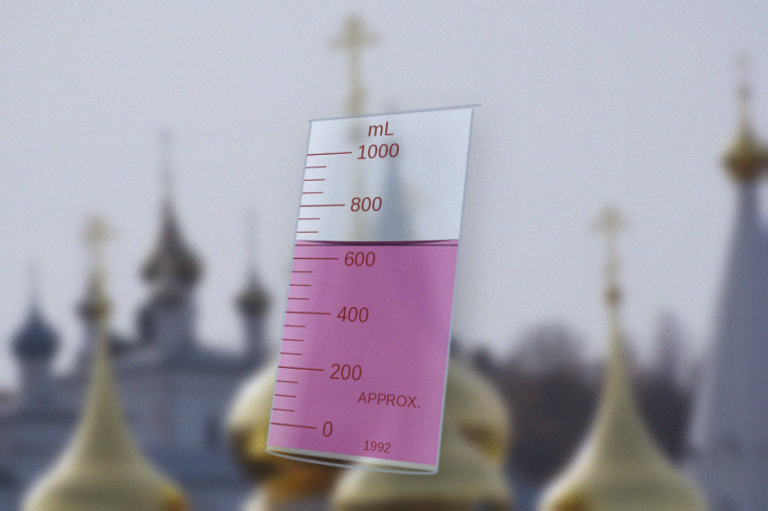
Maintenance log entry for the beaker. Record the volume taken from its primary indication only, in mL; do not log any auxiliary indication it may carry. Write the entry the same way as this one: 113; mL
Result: 650; mL
